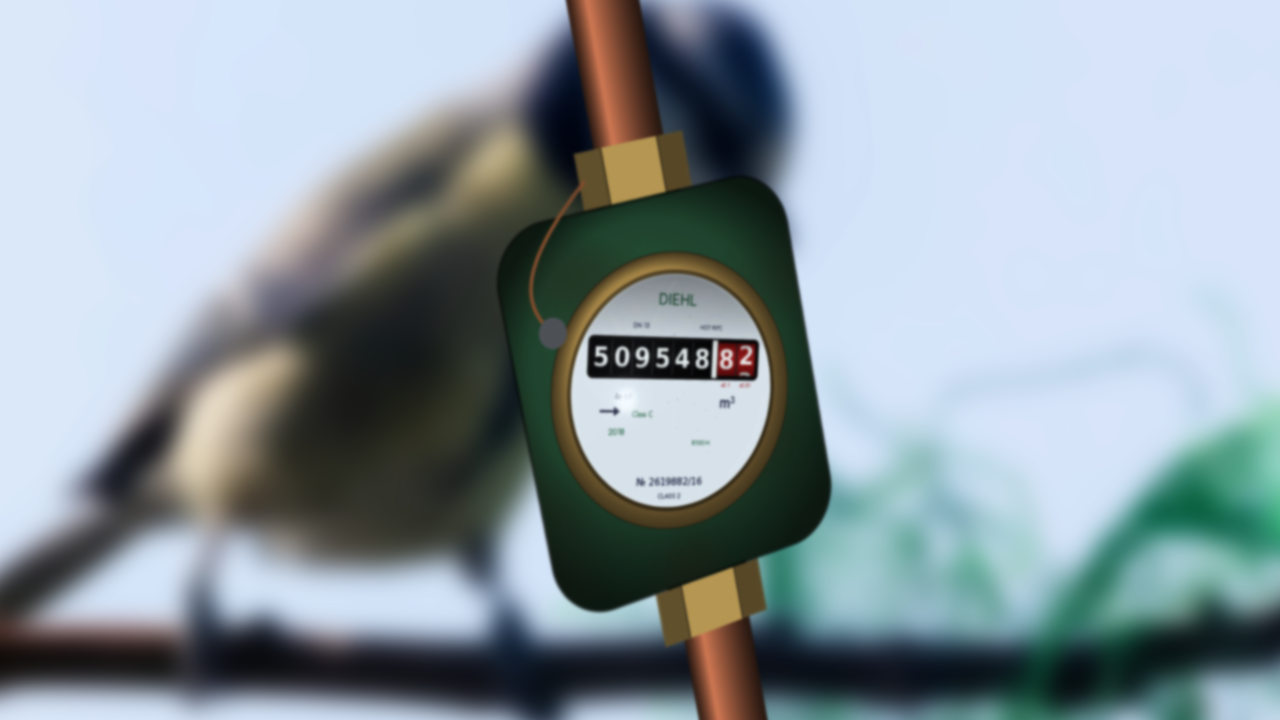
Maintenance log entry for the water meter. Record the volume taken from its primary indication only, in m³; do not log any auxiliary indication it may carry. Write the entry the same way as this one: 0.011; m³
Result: 509548.82; m³
